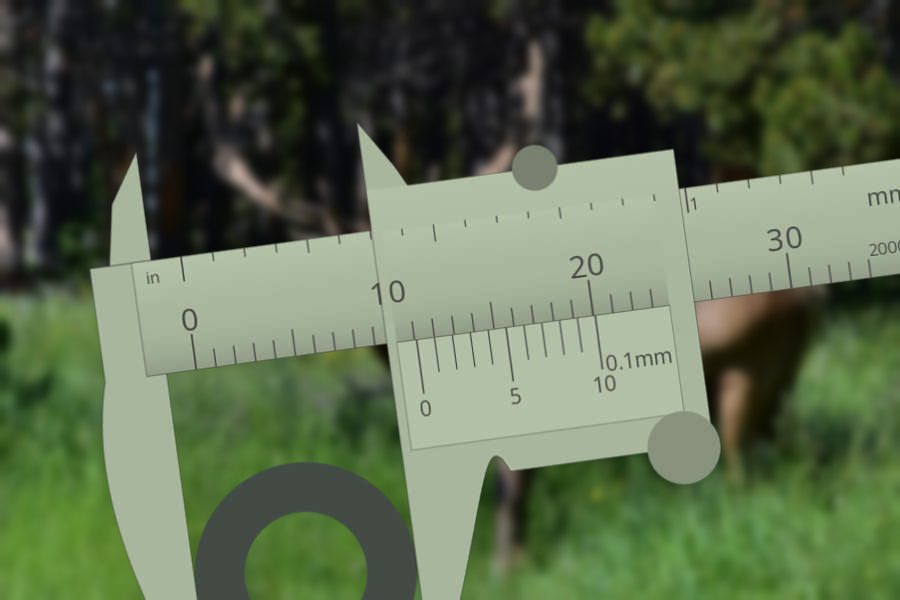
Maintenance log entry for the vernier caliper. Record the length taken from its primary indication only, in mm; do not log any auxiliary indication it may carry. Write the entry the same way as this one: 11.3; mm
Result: 11.1; mm
